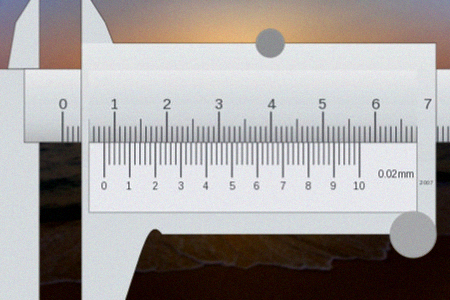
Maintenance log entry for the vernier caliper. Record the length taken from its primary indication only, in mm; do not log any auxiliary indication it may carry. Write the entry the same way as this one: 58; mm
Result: 8.0; mm
